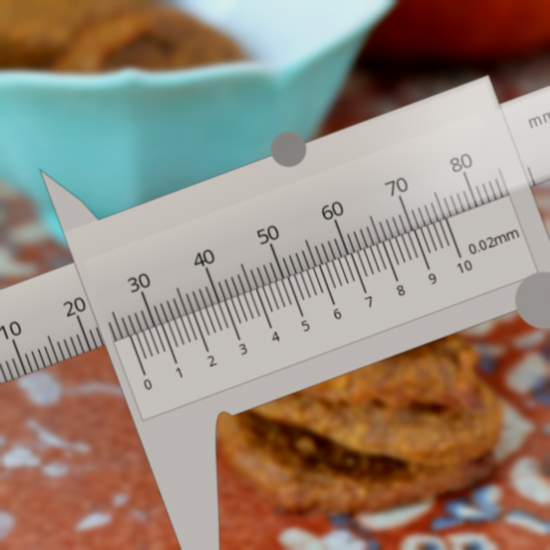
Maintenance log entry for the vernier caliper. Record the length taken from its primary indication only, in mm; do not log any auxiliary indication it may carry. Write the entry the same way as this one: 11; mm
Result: 26.2; mm
